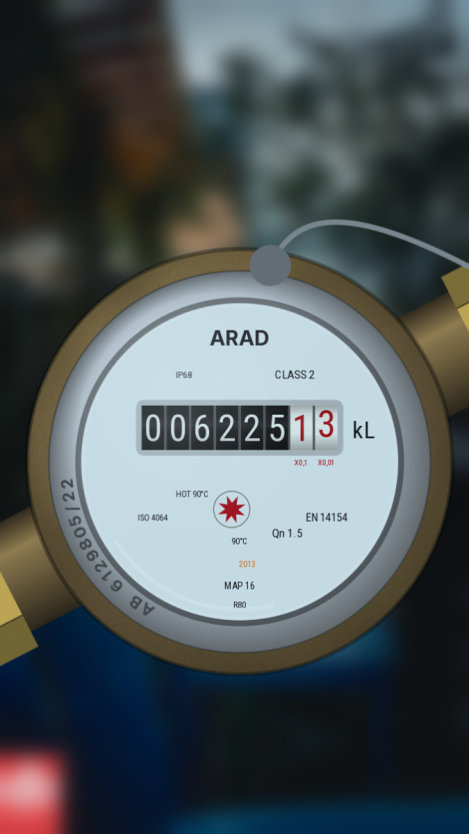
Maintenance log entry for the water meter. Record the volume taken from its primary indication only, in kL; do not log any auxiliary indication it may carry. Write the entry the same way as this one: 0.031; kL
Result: 6225.13; kL
